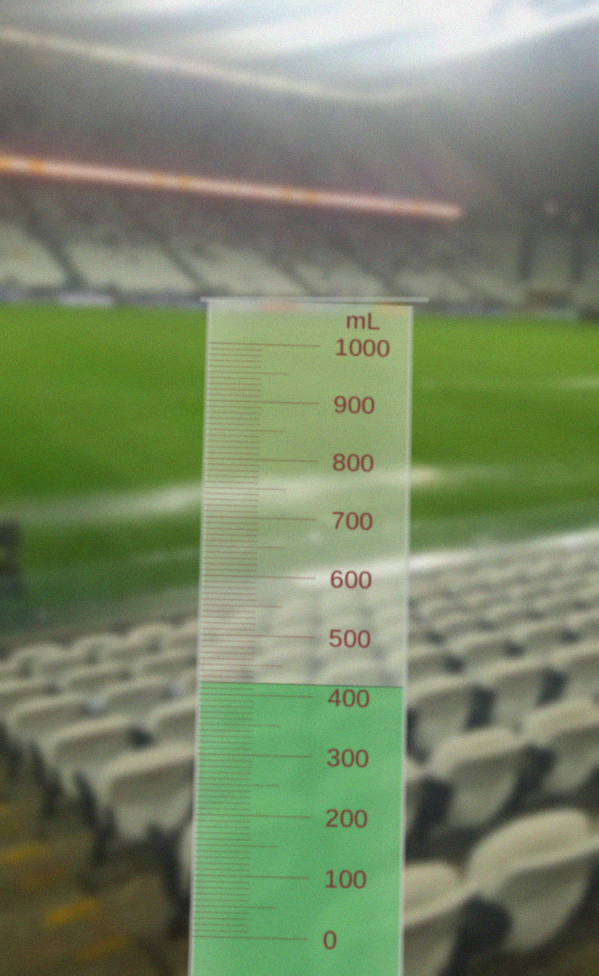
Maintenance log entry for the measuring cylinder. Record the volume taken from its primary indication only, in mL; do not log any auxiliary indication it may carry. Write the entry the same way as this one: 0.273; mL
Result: 420; mL
